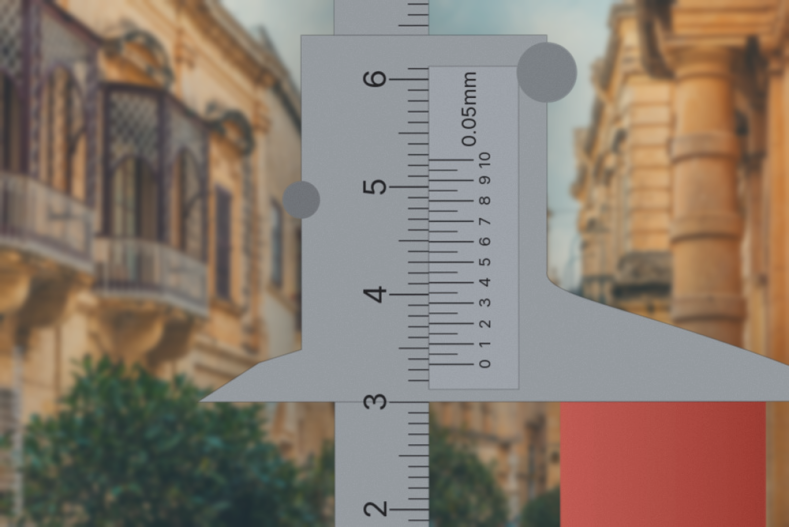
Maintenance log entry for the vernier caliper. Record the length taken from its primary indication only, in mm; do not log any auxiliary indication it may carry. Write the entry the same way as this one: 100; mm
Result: 33.5; mm
